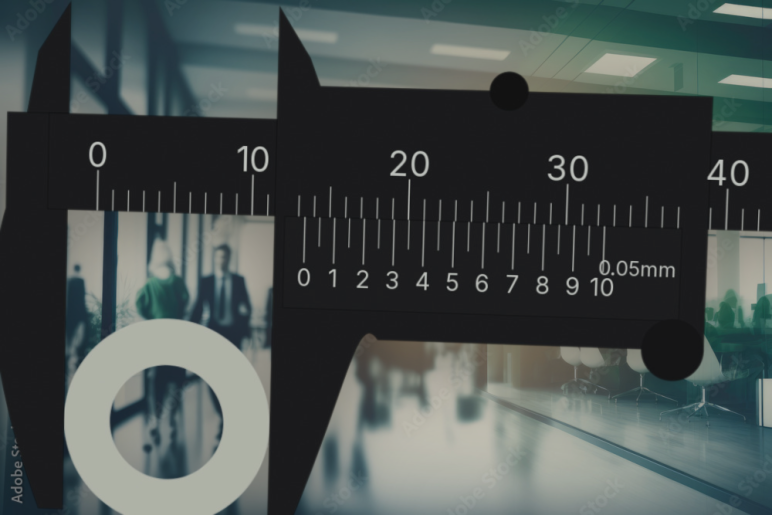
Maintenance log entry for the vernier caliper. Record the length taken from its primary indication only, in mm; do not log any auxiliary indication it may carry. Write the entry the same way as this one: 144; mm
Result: 13.4; mm
